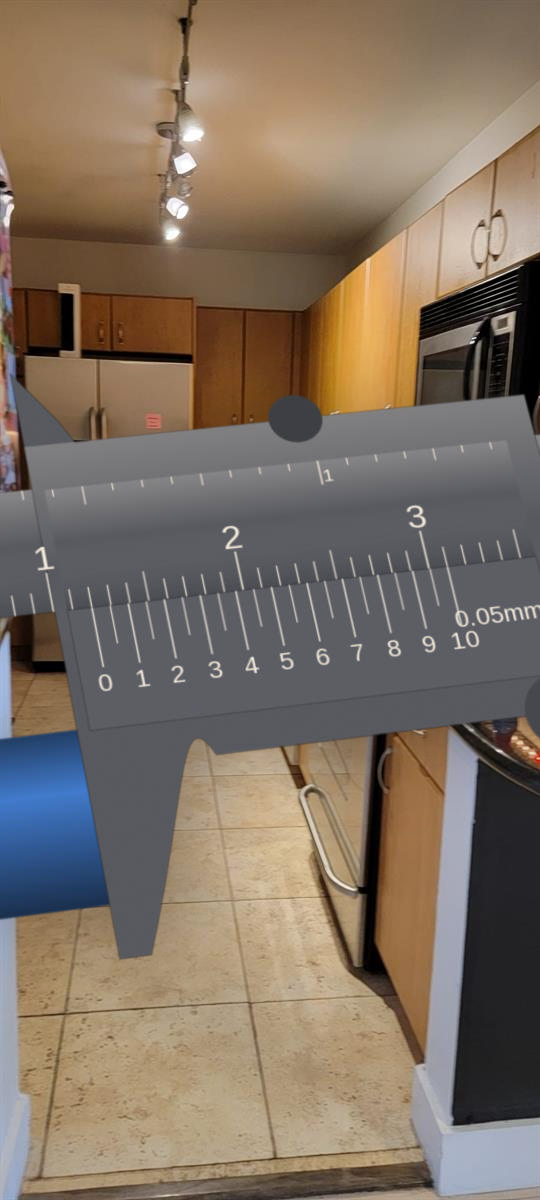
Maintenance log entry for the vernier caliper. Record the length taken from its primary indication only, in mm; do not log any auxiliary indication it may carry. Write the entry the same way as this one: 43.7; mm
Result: 12.0; mm
